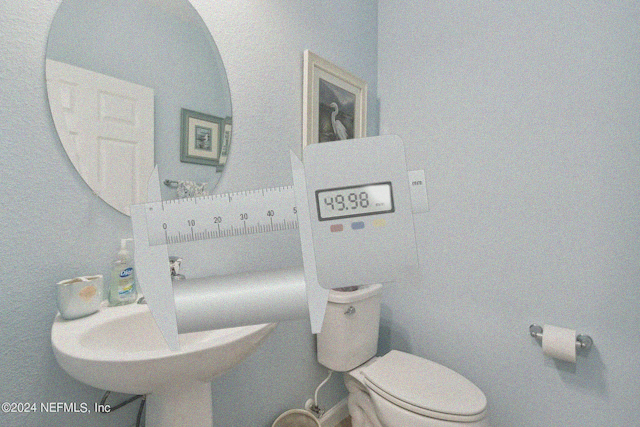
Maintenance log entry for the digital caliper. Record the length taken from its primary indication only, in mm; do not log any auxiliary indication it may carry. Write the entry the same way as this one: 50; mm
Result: 49.98; mm
